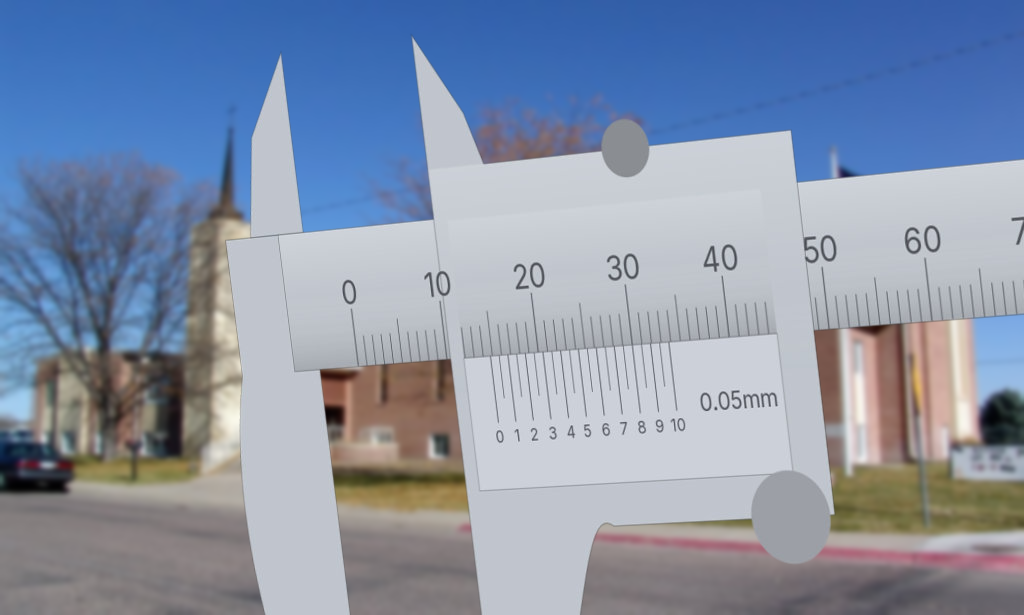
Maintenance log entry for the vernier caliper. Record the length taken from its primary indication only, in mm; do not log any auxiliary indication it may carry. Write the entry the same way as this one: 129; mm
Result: 14.8; mm
